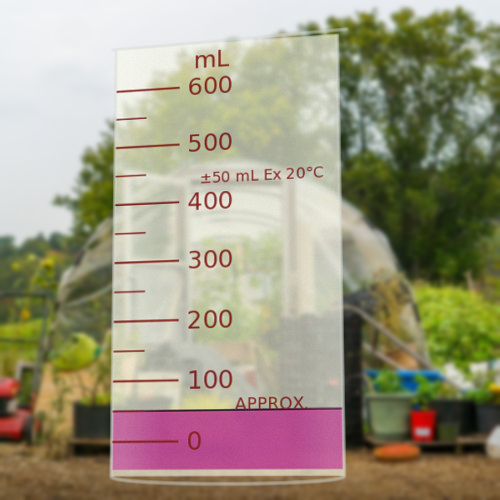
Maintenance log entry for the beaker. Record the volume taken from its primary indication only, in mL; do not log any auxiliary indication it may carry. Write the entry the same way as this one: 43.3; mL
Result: 50; mL
